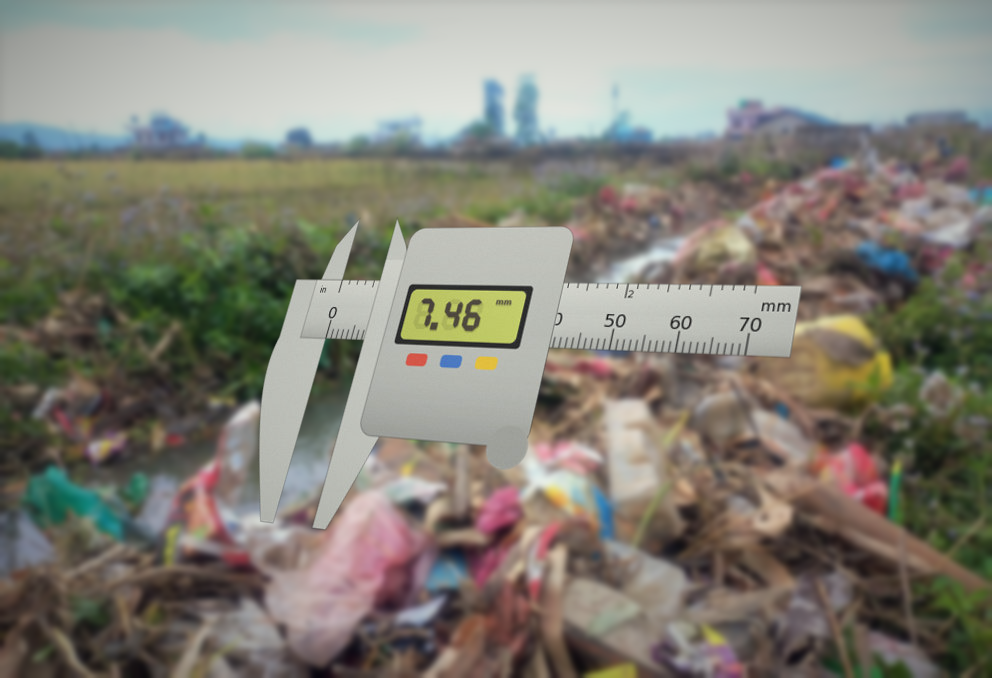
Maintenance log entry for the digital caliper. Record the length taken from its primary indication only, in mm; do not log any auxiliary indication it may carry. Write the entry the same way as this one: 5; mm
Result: 7.46; mm
